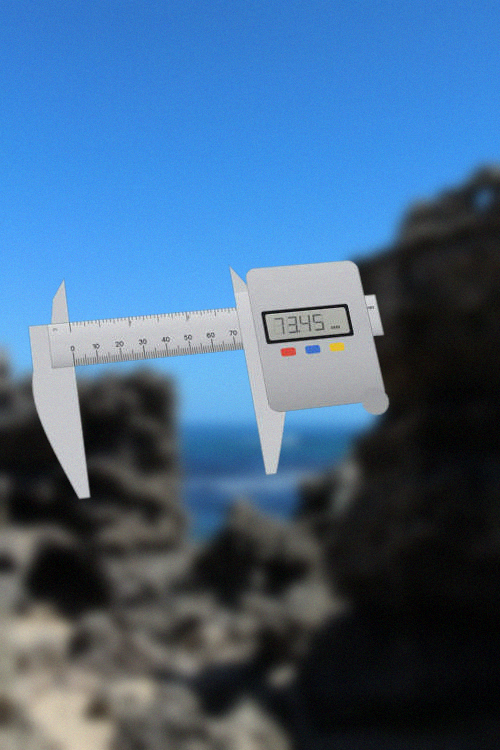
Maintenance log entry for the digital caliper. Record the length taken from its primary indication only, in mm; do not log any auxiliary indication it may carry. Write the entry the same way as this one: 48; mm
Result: 73.45; mm
